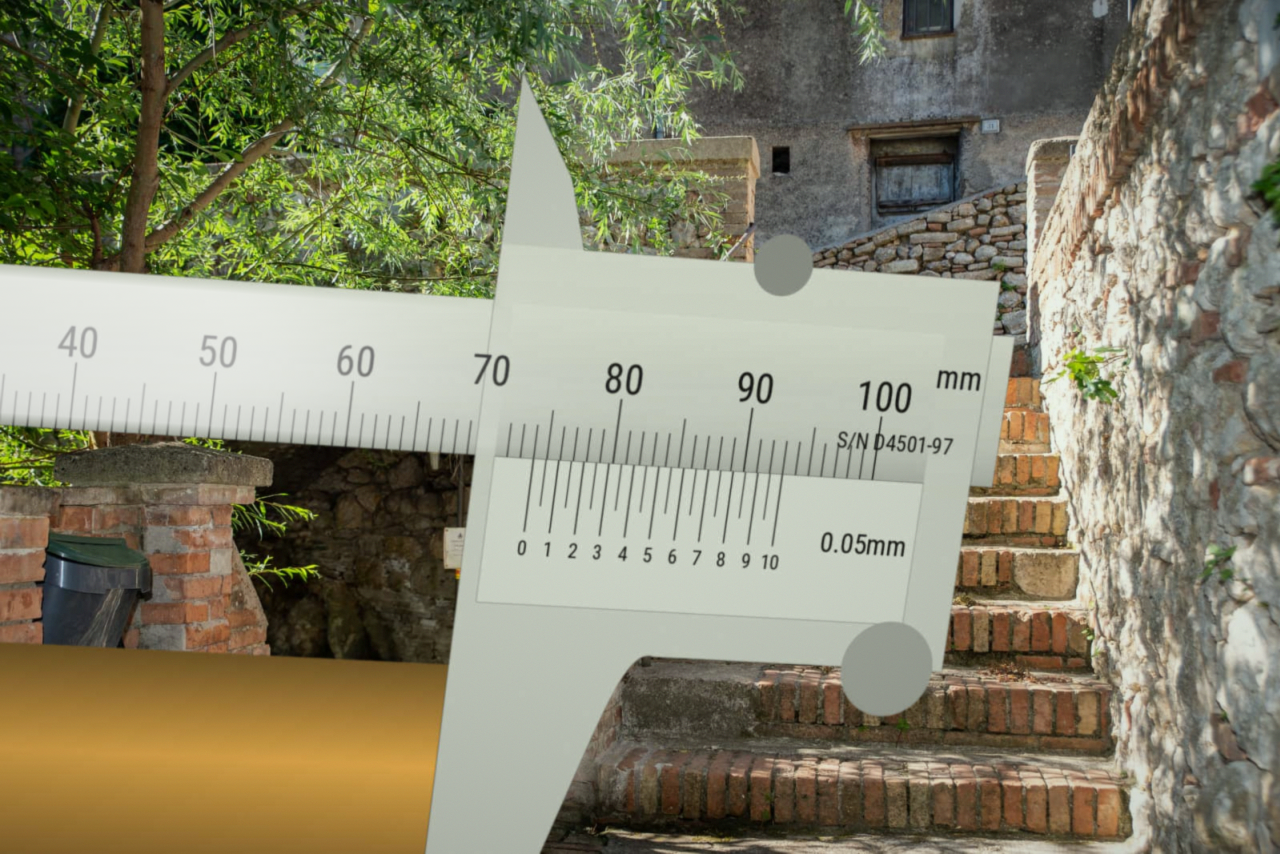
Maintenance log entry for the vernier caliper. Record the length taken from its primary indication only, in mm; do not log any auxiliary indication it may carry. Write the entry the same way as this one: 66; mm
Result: 74.0; mm
